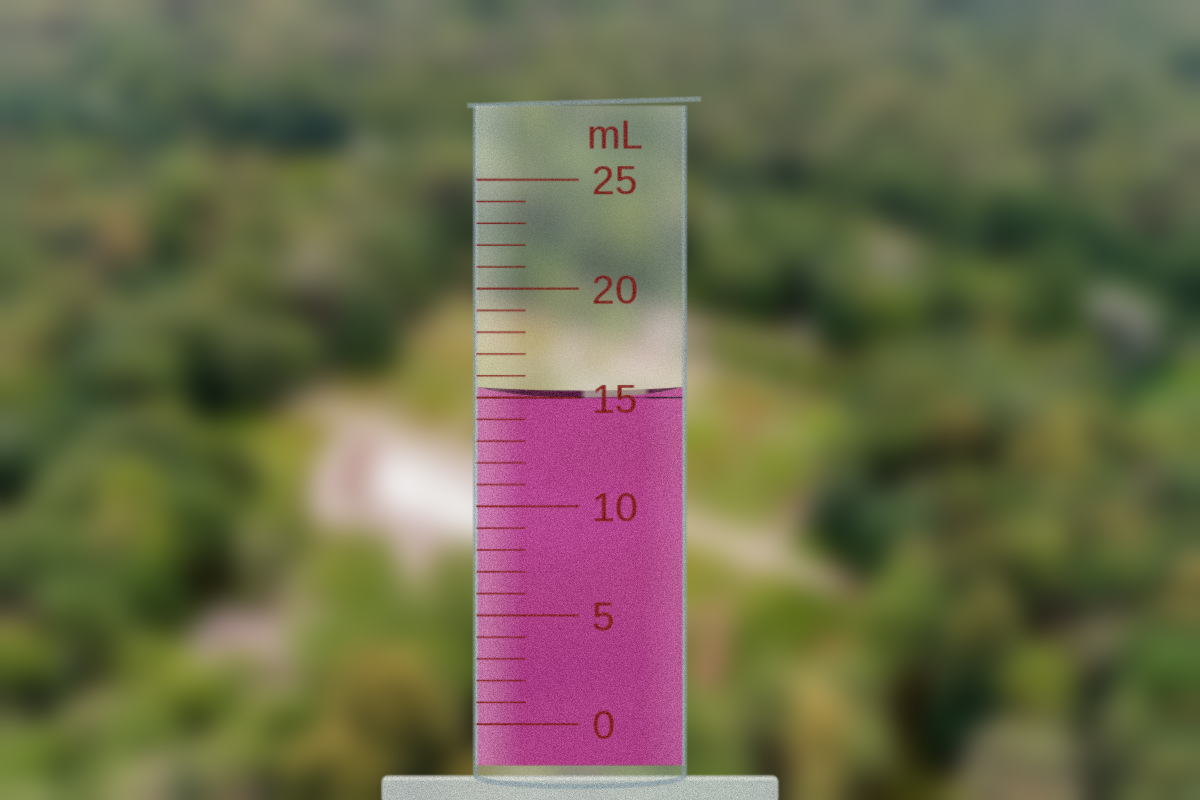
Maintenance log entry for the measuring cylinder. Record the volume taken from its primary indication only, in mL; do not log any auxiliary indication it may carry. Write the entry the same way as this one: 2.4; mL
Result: 15; mL
